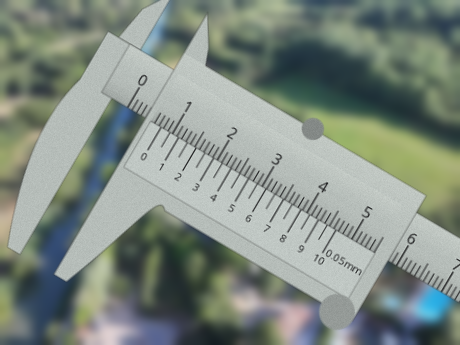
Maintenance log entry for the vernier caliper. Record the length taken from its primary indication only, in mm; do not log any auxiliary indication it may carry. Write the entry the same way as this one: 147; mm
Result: 7.5; mm
